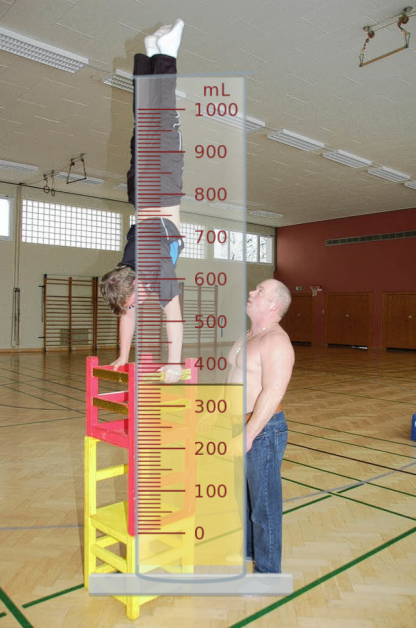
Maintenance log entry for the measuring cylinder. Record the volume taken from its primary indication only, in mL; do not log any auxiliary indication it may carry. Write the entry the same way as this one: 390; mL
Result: 350; mL
